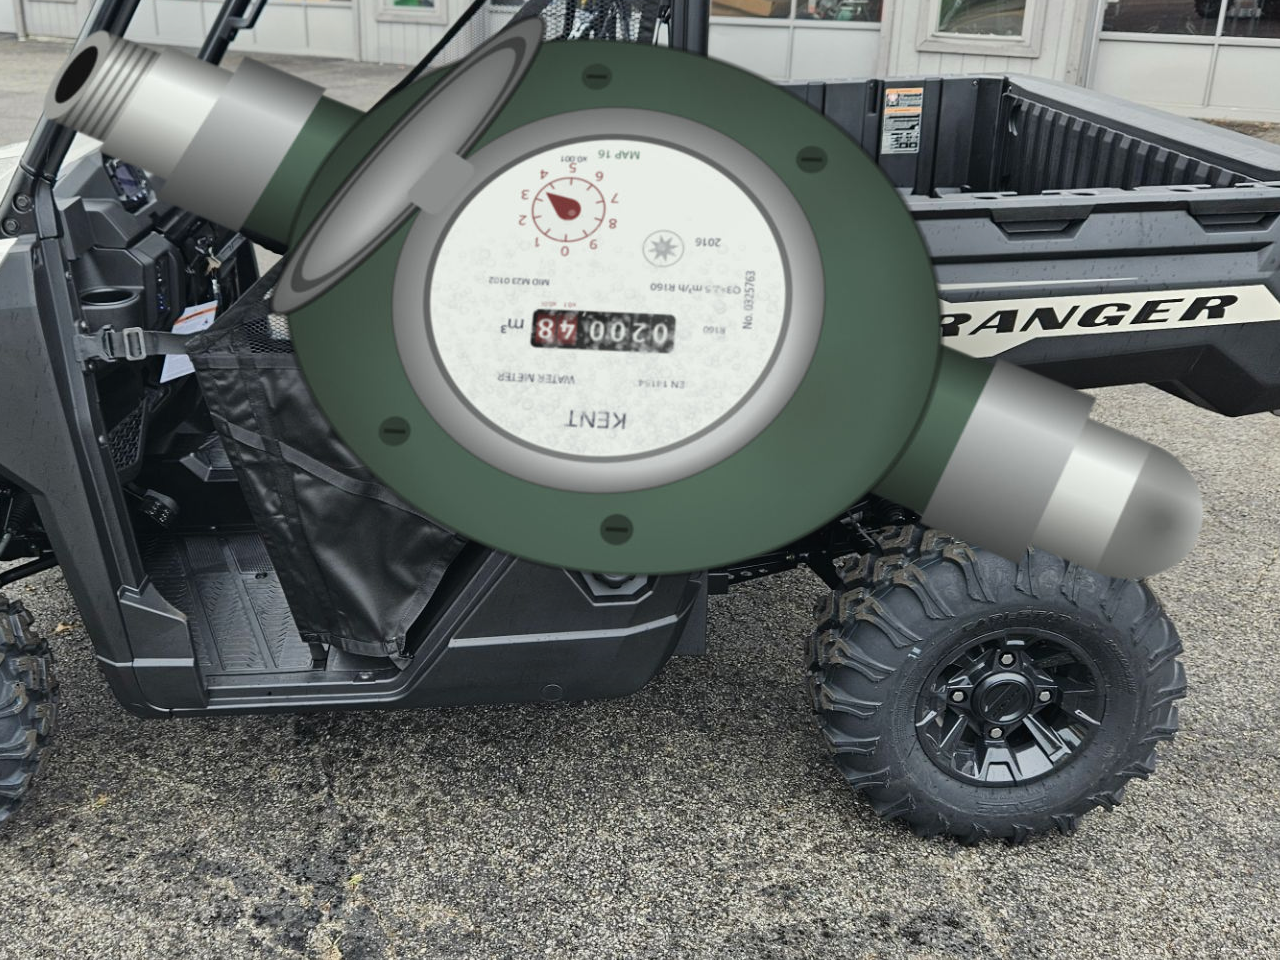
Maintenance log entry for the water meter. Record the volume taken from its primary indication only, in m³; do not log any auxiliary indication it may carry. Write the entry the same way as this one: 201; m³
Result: 200.483; m³
